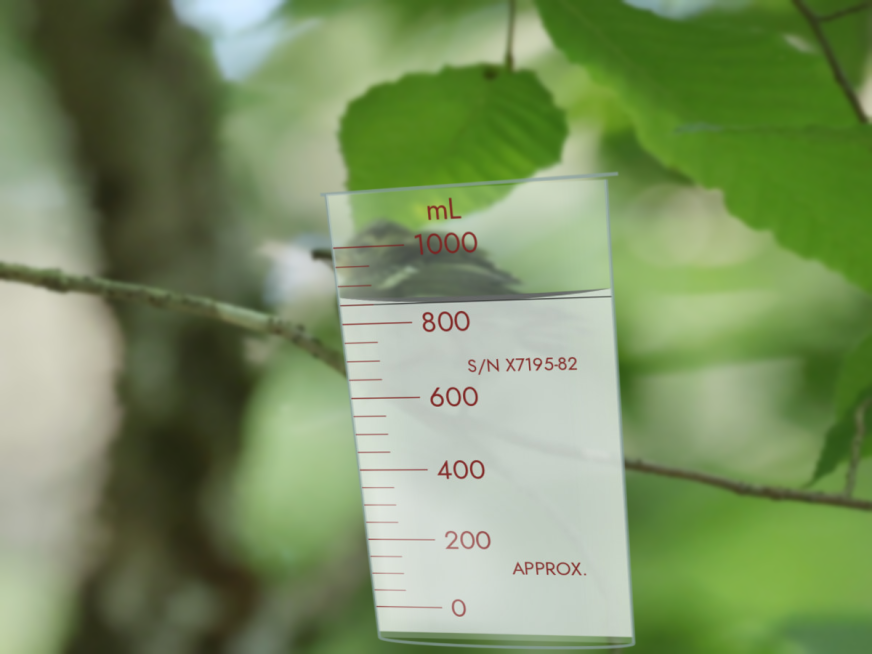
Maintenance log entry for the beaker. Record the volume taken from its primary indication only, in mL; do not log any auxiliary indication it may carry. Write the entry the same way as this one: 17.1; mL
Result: 850; mL
